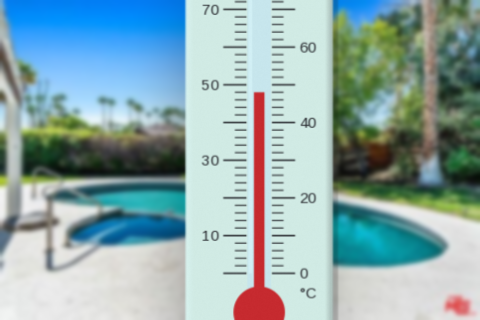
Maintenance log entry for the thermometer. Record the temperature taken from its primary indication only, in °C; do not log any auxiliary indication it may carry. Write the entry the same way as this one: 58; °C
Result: 48; °C
